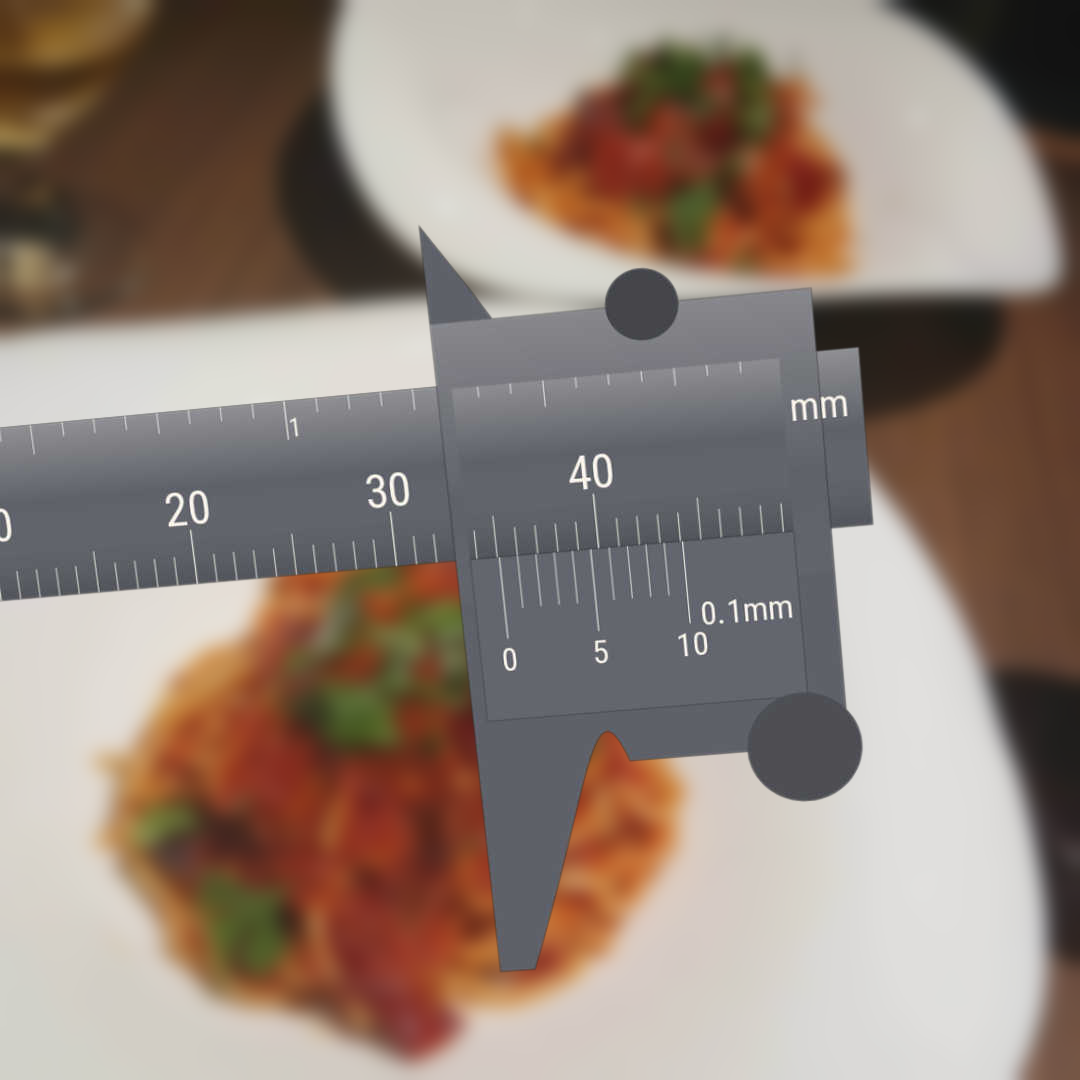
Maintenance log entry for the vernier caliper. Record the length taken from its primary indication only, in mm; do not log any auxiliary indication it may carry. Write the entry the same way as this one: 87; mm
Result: 35.1; mm
